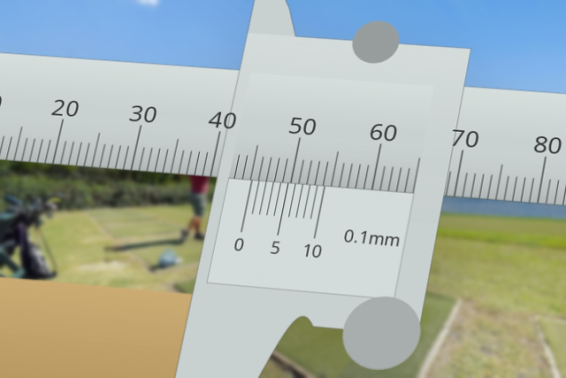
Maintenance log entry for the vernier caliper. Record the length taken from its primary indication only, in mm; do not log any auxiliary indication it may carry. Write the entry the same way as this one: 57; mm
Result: 45.2; mm
